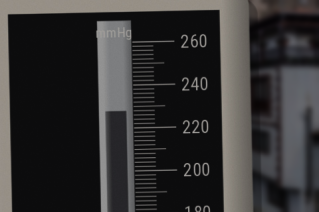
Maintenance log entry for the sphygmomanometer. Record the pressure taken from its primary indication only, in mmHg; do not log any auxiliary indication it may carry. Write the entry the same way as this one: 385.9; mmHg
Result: 228; mmHg
